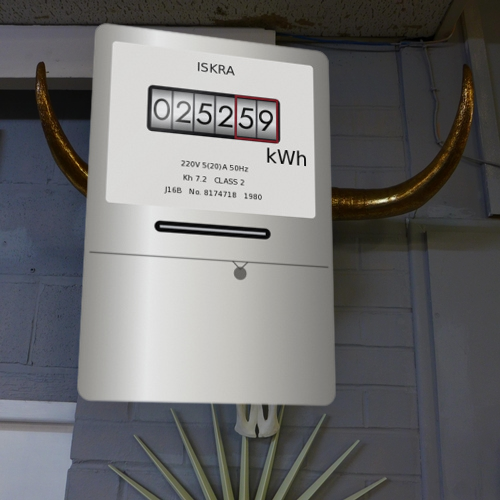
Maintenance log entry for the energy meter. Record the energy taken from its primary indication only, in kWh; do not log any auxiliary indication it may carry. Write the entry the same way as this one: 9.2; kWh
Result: 252.59; kWh
